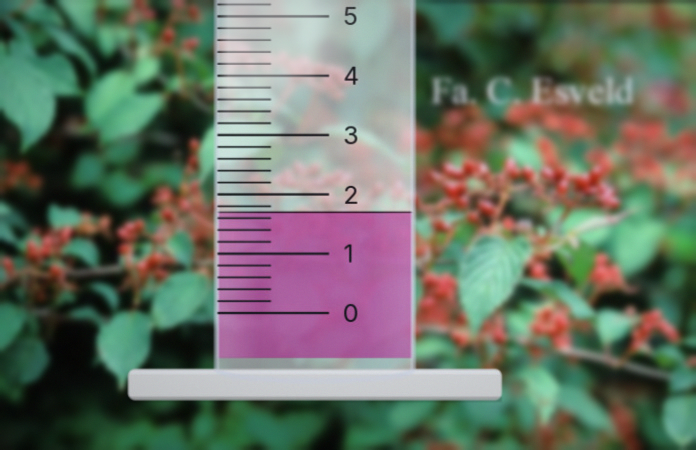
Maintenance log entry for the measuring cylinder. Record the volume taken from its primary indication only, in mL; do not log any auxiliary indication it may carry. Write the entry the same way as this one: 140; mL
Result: 1.7; mL
